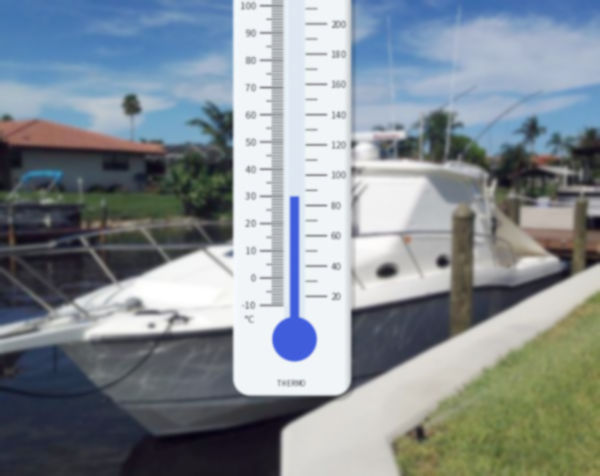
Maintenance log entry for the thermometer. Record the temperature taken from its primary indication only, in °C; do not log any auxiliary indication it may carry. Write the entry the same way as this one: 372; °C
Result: 30; °C
